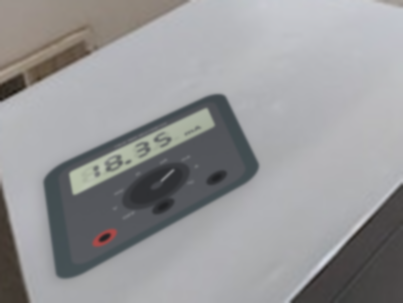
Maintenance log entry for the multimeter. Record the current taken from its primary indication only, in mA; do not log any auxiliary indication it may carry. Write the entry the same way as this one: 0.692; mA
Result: 18.35; mA
